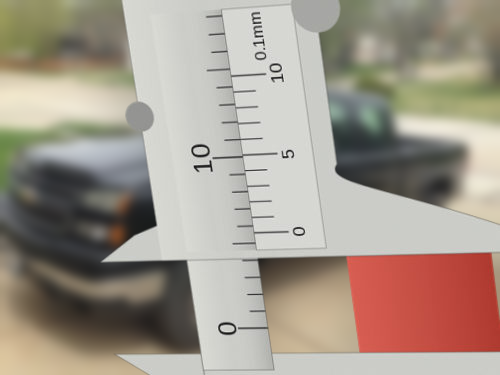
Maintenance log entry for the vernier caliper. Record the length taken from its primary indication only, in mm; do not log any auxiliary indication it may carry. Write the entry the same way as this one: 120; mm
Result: 5.6; mm
